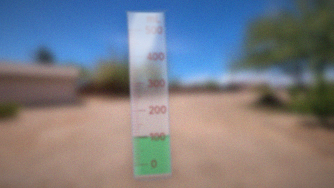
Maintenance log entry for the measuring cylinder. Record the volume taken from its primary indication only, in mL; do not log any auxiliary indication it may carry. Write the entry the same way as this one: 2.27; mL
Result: 100; mL
